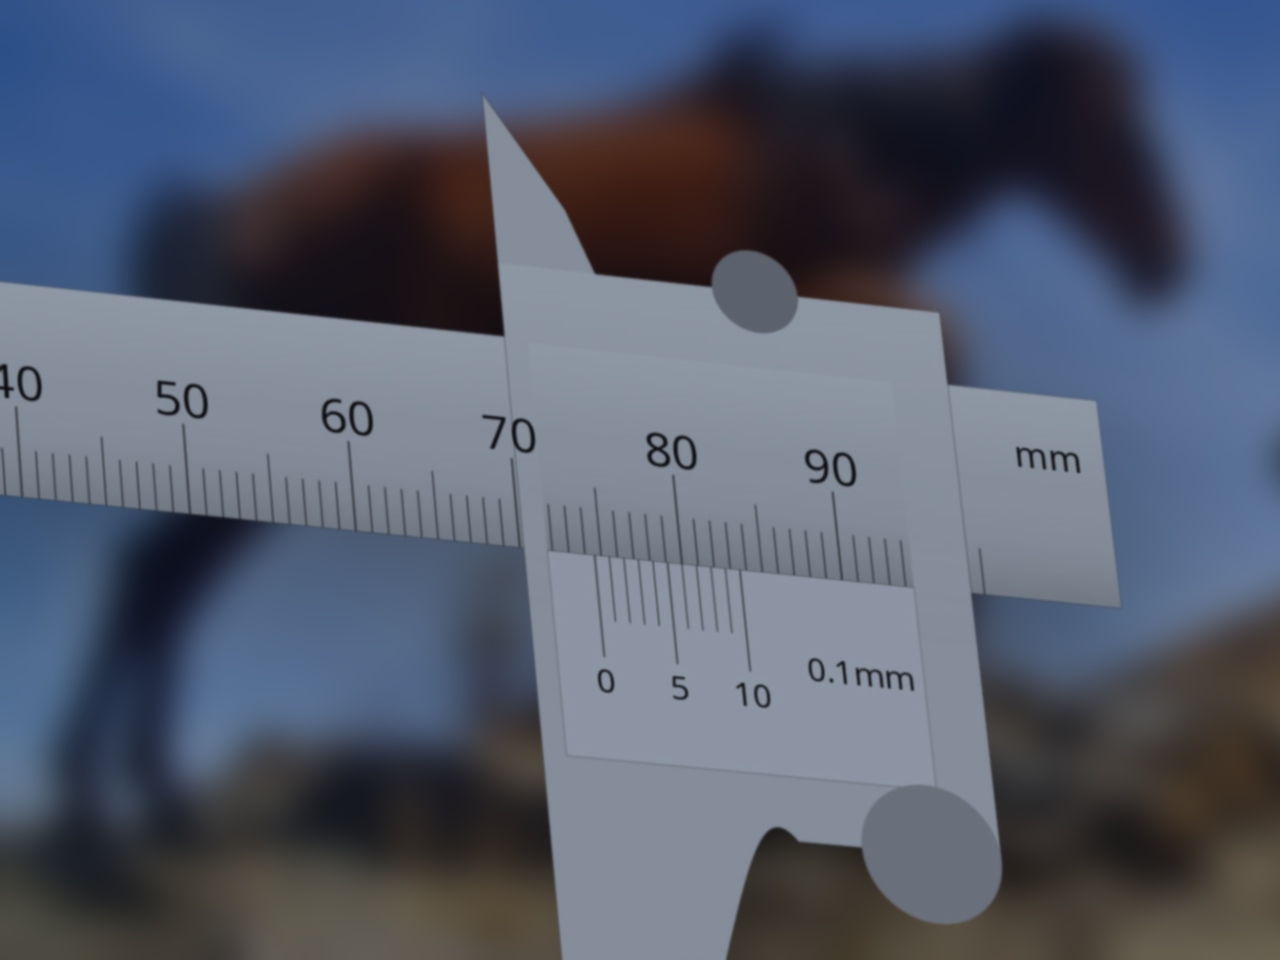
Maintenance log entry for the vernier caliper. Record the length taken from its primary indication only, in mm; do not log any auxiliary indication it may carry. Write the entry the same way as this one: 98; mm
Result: 74.6; mm
